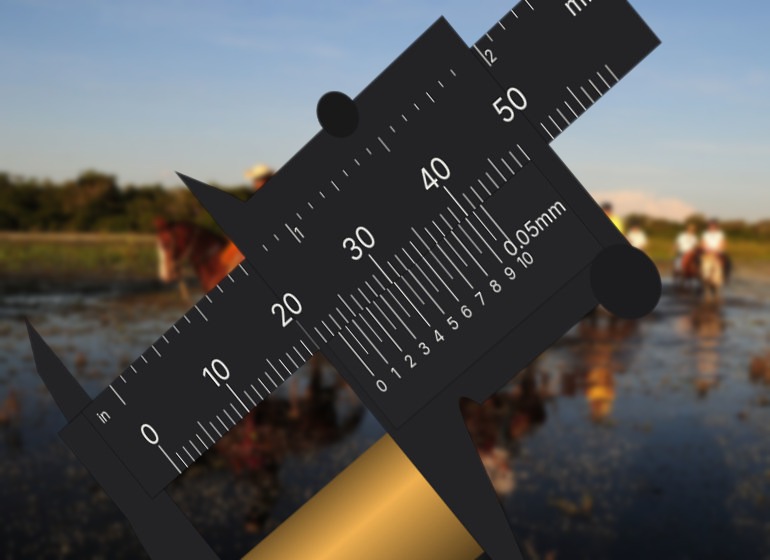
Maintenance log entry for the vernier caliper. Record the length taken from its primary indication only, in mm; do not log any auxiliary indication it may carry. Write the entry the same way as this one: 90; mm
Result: 22.6; mm
